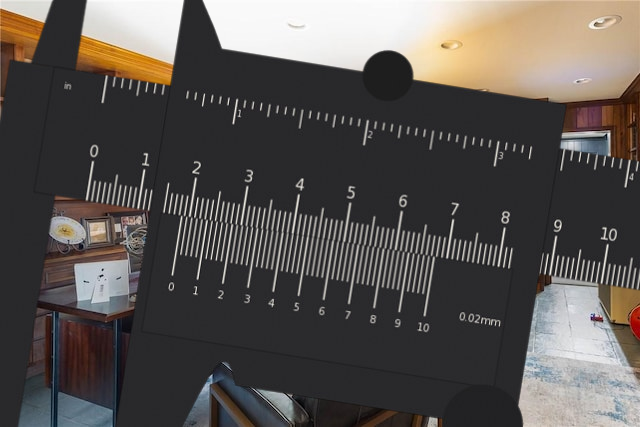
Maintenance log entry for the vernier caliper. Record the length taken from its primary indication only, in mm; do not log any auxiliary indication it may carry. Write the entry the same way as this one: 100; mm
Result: 18.5; mm
